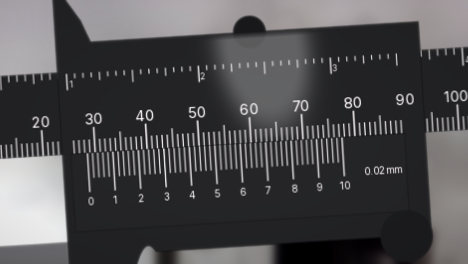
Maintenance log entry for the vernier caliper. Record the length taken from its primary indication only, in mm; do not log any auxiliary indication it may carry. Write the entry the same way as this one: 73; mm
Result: 28.5; mm
